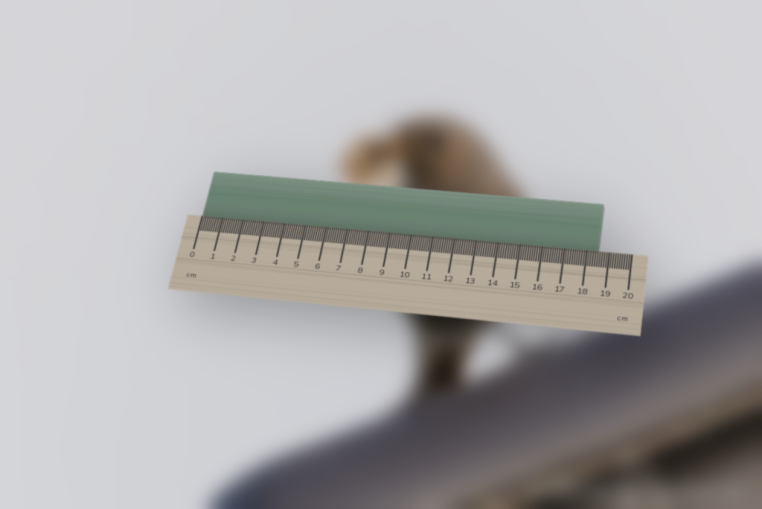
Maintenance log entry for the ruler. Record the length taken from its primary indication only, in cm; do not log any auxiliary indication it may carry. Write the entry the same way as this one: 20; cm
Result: 18.5; cm
